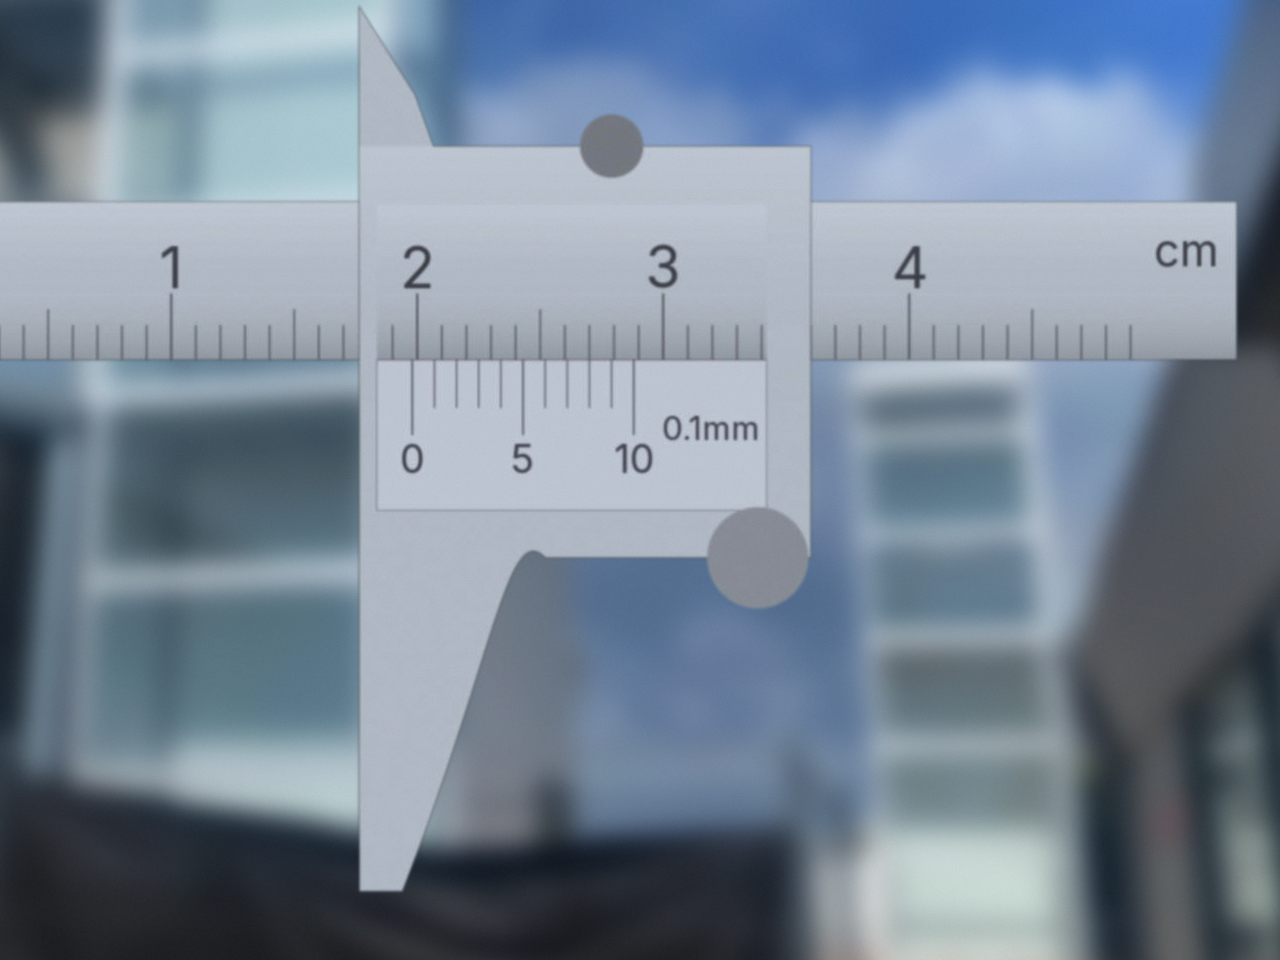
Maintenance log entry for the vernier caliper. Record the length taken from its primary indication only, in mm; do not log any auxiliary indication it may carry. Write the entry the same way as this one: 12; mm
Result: 19.8; mm
